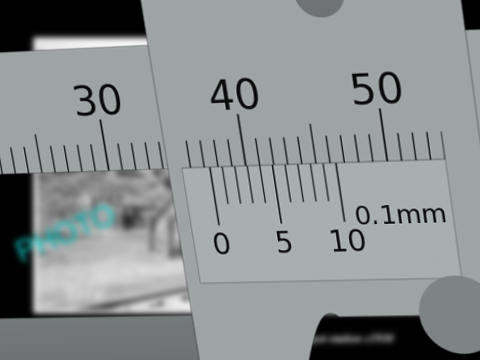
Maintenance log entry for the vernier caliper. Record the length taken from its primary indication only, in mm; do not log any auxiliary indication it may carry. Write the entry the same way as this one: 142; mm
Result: 37.4; mm
